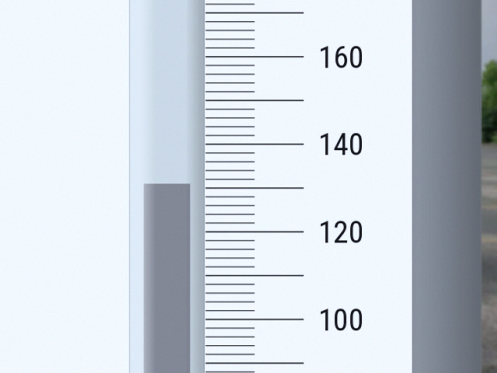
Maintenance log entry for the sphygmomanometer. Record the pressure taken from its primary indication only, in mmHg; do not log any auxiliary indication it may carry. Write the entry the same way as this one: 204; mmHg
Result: 131; mmHg
